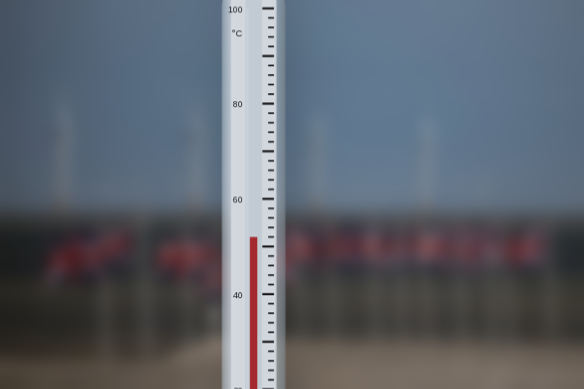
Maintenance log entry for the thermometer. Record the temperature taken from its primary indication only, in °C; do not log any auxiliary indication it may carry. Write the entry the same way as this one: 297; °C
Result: 52; °C
